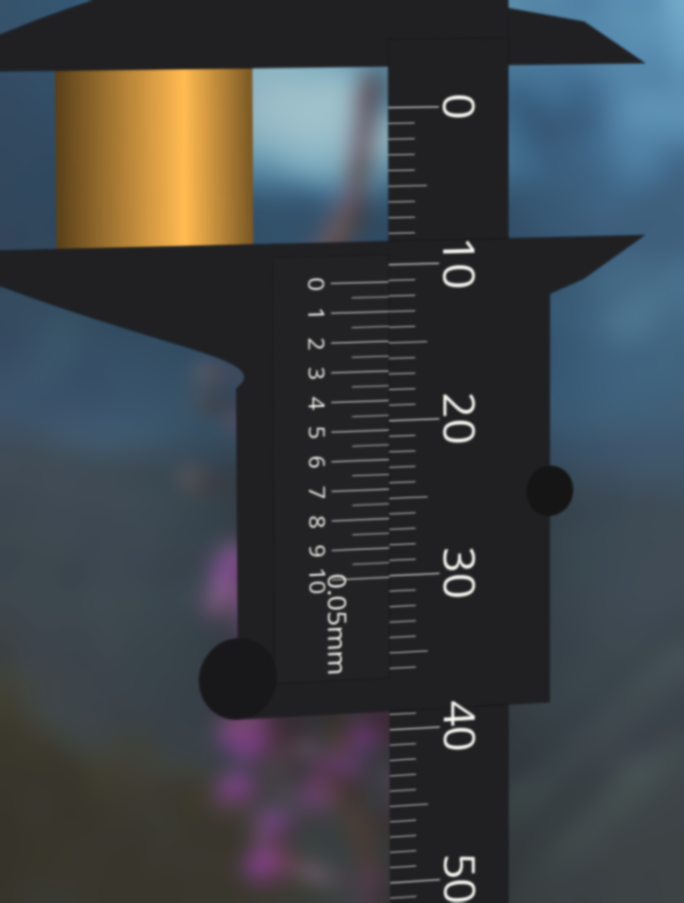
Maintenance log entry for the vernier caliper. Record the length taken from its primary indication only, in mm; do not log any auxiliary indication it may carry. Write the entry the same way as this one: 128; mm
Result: 11.1; mm
